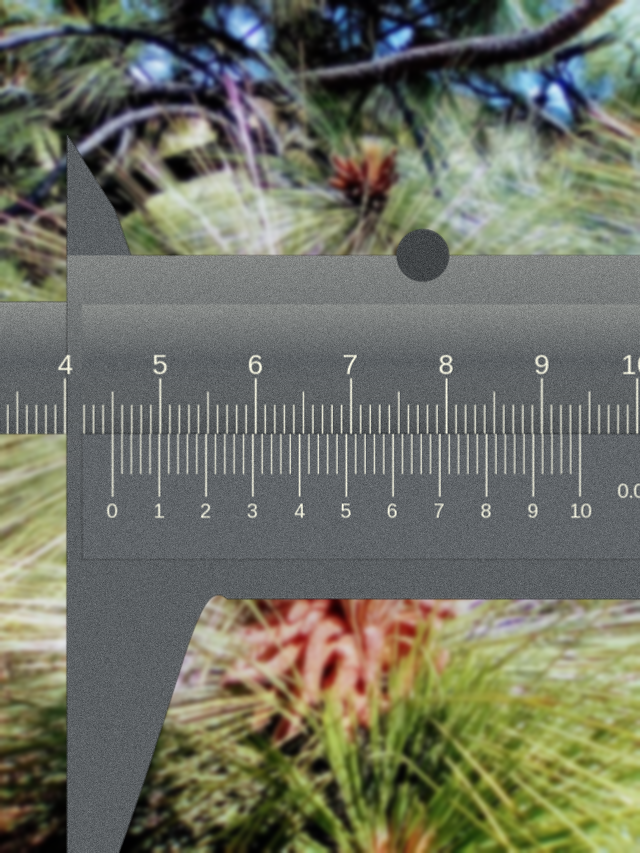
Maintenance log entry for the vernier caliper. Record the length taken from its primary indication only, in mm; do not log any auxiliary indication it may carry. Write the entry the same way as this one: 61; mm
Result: 45.0; mm
